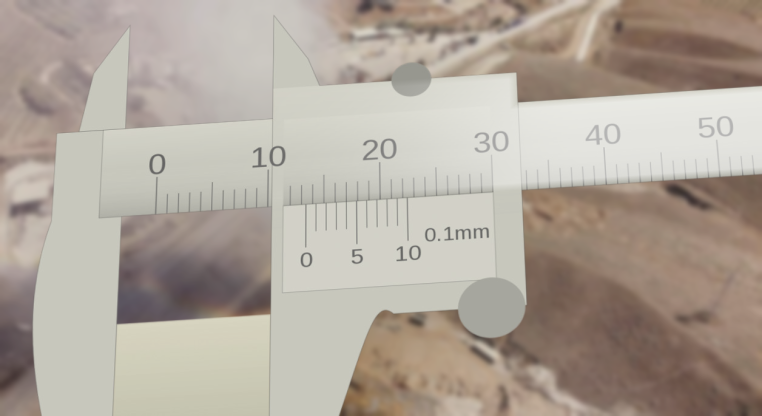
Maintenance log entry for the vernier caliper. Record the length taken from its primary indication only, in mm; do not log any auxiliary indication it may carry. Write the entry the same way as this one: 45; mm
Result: 13.4; mm
